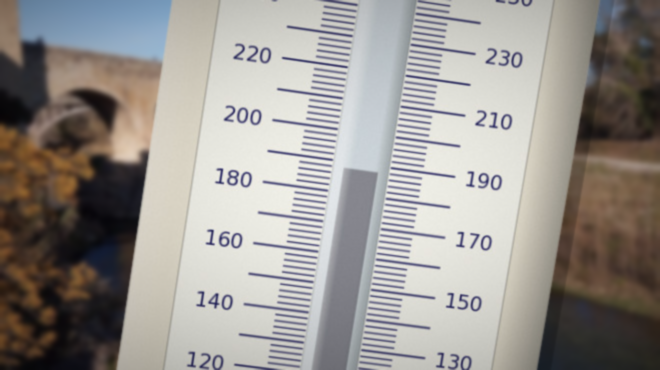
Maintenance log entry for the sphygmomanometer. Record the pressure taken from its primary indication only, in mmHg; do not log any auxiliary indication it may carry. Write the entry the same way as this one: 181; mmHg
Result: 188; mmHg
